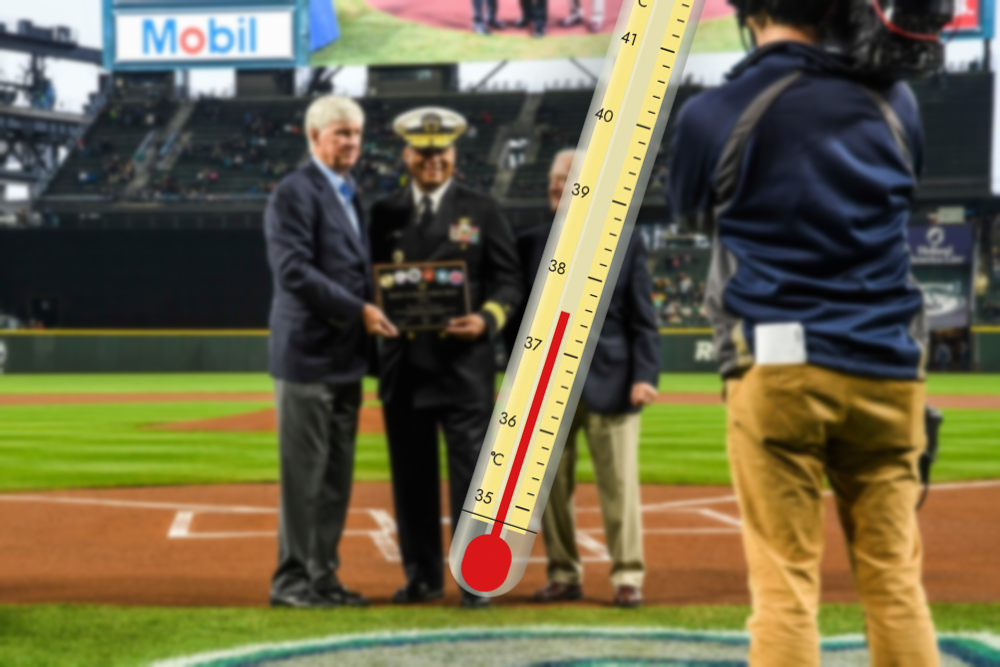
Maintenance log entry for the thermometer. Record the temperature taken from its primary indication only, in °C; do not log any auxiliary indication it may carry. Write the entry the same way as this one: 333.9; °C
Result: 37.5; °C
